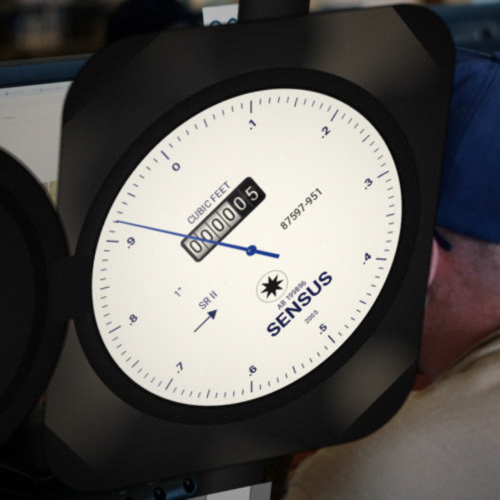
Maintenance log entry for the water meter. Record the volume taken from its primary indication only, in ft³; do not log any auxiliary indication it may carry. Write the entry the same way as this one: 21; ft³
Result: 4.92; ft³
